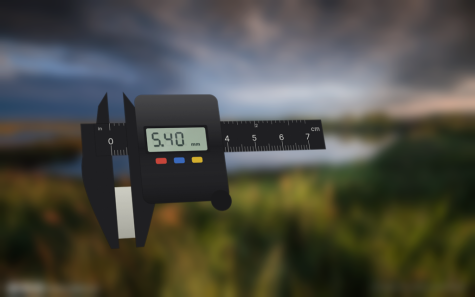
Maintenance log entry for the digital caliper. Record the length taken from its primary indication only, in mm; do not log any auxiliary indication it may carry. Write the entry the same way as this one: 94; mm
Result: 5.40; mm
